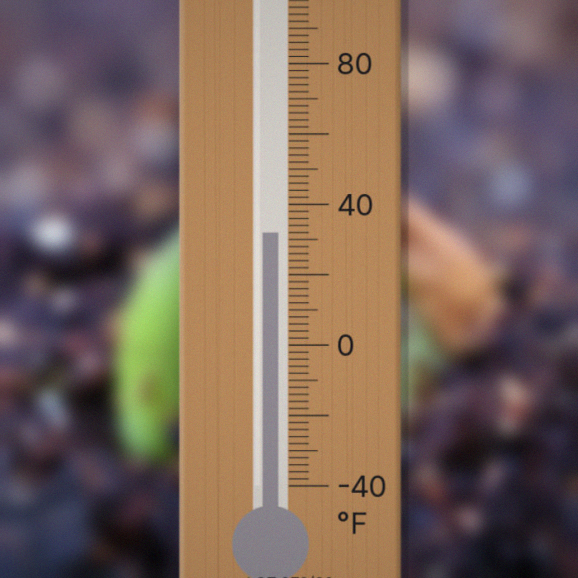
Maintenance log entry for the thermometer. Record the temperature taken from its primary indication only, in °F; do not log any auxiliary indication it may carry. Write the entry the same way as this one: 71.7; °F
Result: 32; °F
